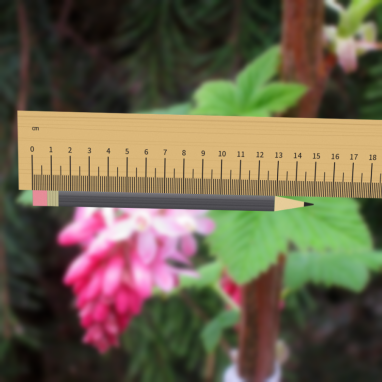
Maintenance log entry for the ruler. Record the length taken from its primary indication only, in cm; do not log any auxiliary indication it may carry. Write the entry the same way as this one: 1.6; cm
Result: 15; cm
